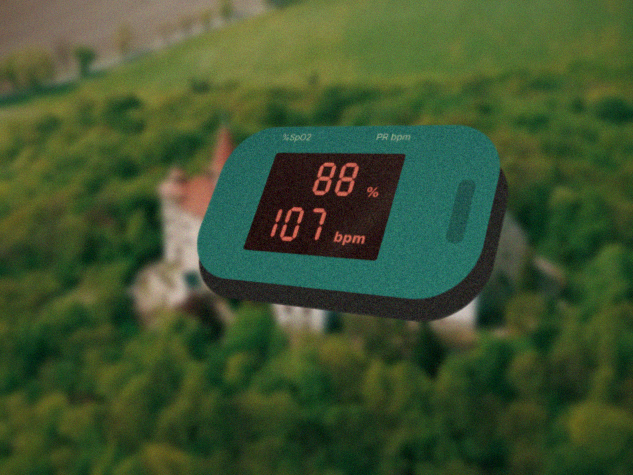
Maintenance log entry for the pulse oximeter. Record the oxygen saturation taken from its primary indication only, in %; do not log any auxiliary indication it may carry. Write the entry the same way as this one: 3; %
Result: 88; %
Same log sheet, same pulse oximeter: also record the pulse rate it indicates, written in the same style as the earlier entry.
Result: 107; bpm
